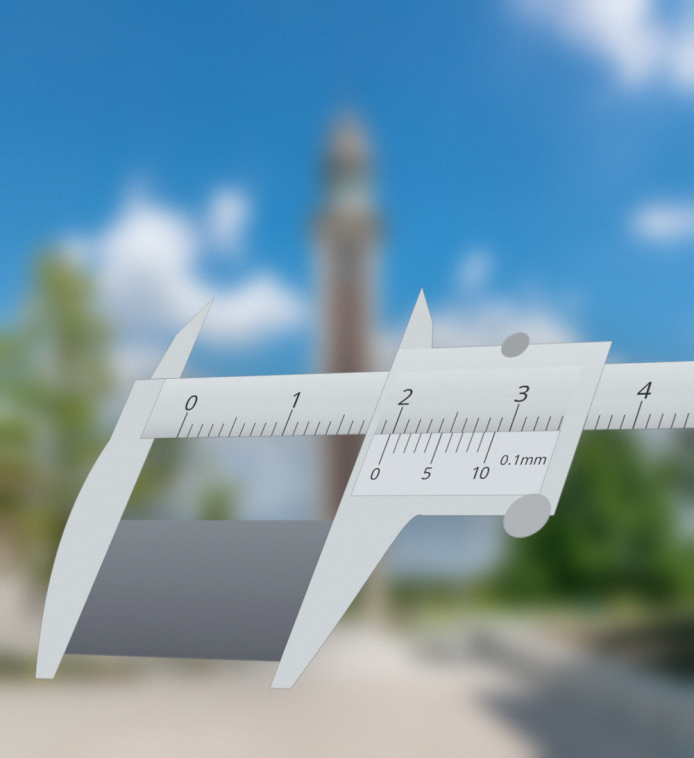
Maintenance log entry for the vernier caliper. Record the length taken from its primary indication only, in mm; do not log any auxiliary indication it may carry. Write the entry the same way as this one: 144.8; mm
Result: 19.8; mm
